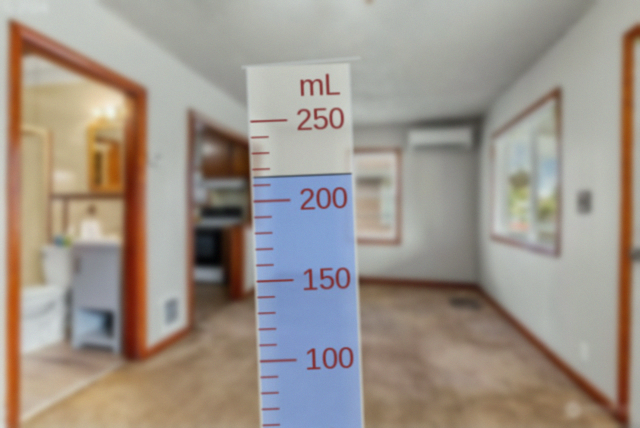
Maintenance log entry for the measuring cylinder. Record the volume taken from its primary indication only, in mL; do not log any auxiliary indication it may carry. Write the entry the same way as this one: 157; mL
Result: 215; mL
